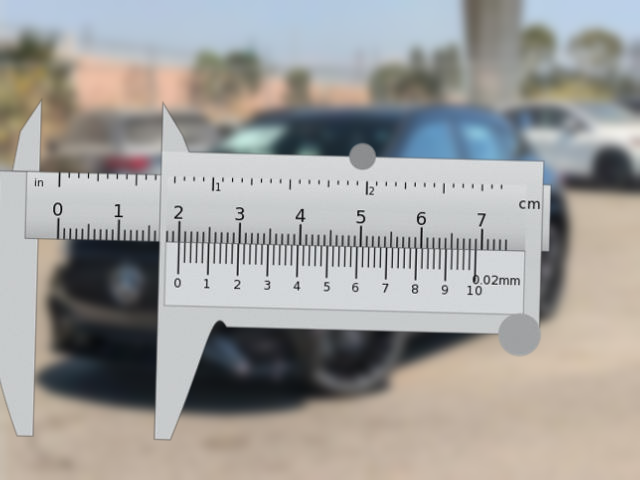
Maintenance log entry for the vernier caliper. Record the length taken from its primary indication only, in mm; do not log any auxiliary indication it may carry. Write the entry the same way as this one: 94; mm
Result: 20.0; mm
